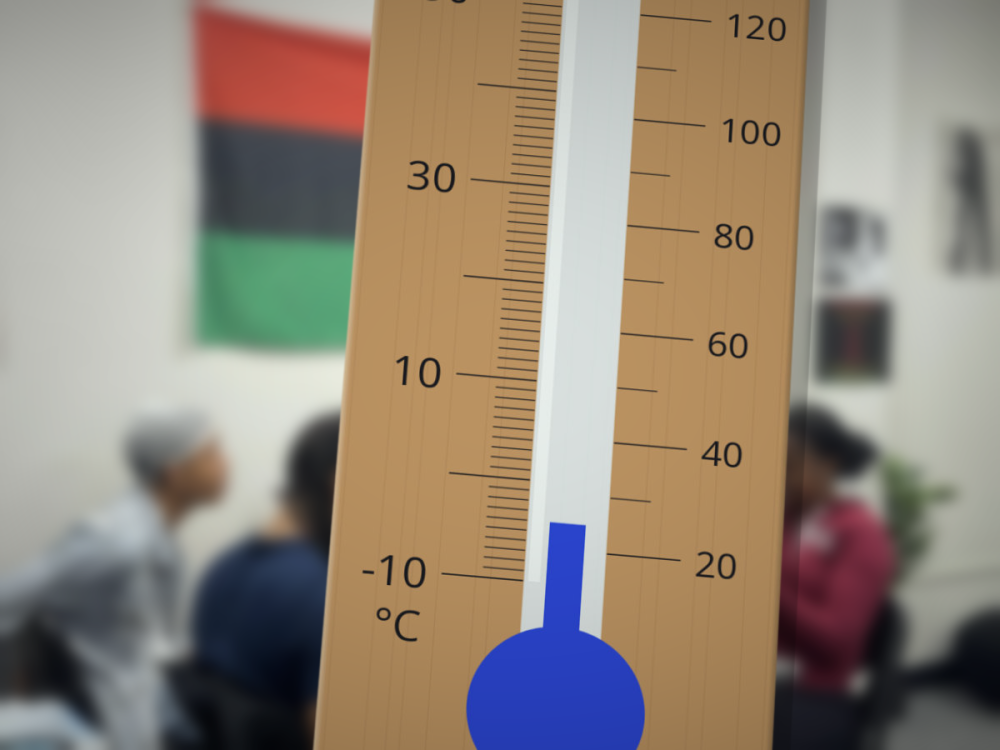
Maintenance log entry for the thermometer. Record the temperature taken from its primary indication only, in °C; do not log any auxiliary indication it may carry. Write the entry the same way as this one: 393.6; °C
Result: -4; °C
